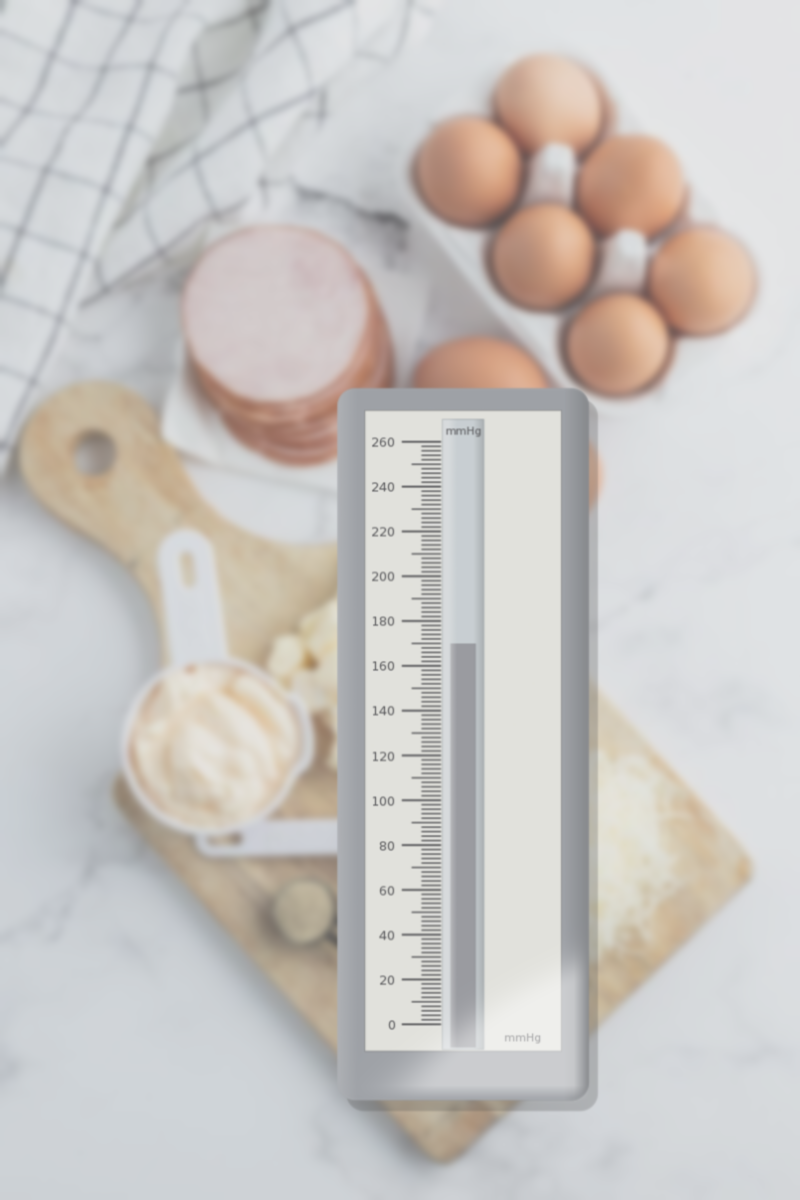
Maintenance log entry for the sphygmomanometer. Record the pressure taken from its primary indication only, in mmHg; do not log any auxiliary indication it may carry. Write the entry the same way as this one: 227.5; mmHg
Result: 170; mmHg
